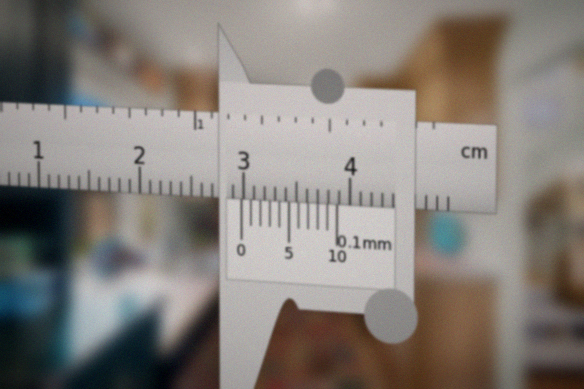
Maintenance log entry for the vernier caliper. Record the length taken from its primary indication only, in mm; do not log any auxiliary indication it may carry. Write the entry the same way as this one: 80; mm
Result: 29.8; mm
